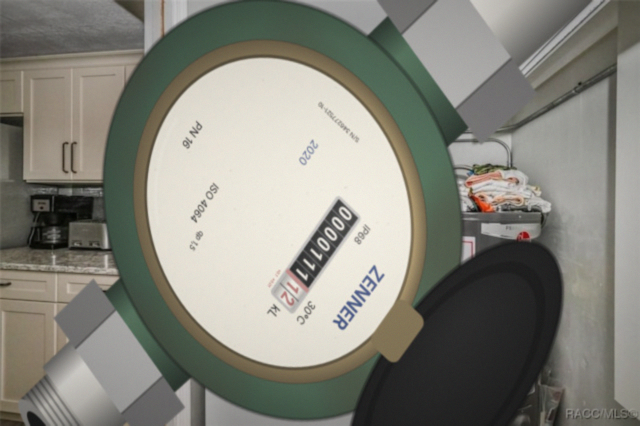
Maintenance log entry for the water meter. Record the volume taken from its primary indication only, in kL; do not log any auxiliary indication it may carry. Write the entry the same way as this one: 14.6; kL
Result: 111.12; kL
